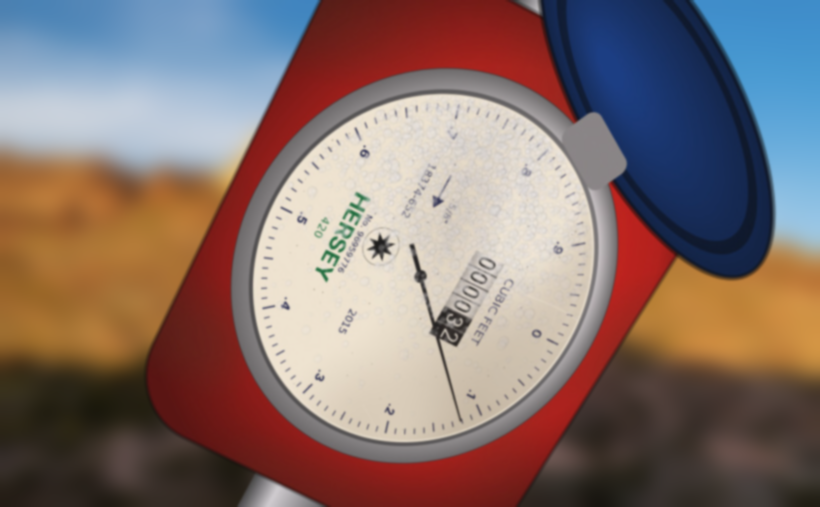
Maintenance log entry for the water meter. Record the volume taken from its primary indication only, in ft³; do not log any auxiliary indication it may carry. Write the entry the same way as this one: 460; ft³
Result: 32.12; ft³
